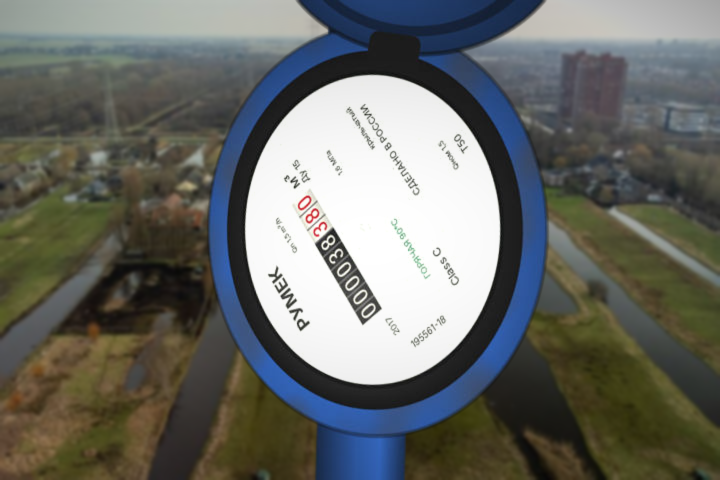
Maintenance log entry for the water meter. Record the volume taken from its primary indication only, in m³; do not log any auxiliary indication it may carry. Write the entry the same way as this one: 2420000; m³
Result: 38.380; m³
